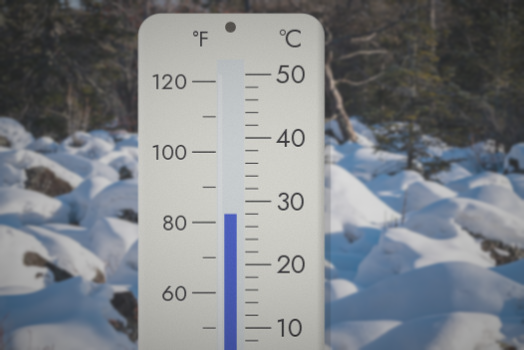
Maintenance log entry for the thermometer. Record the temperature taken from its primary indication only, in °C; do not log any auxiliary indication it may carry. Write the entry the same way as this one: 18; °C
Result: 28; °C
